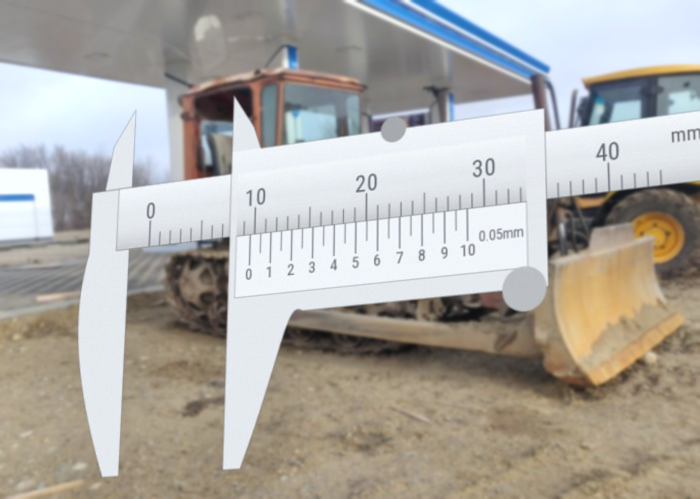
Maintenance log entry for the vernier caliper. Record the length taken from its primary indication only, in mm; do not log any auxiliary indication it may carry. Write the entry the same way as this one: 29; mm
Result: 9.6; mm
